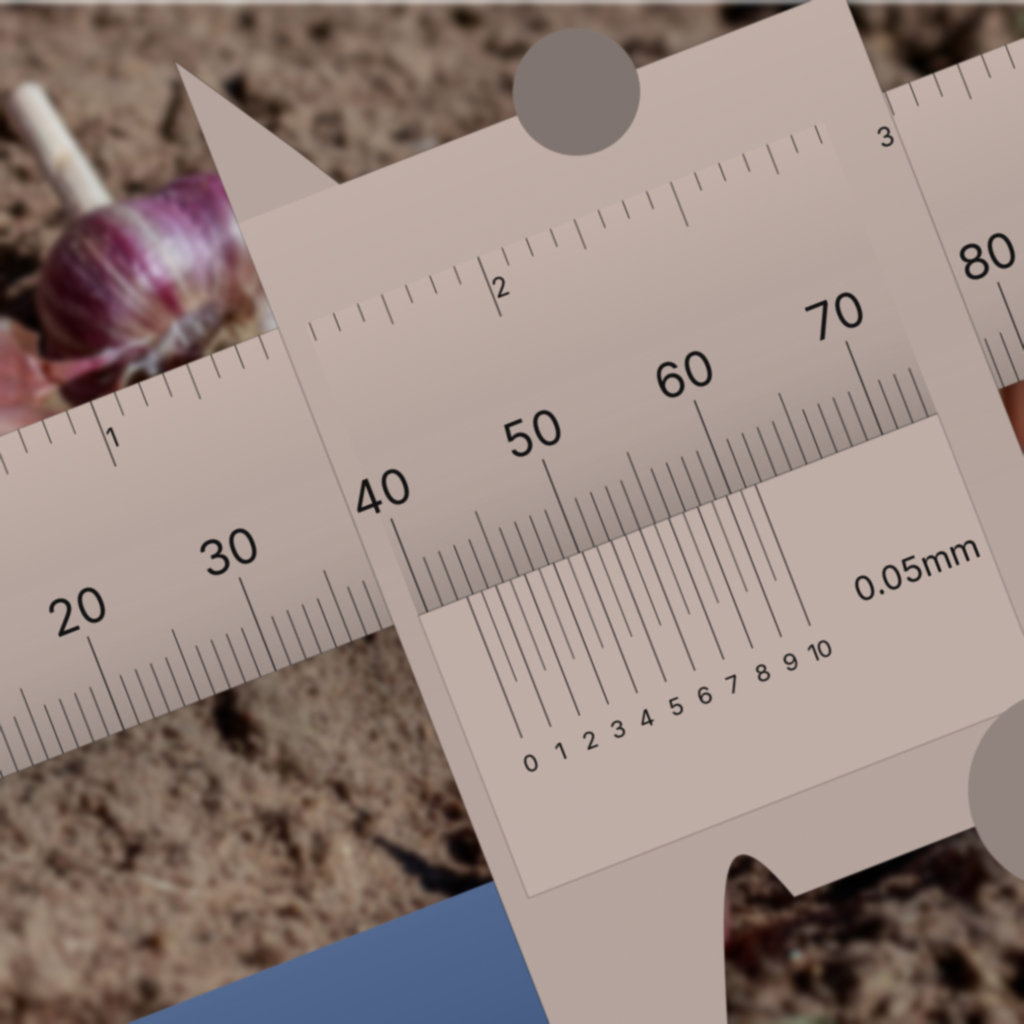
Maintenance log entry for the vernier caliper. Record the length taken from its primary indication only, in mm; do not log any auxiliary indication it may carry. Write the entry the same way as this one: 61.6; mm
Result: 42.6; mm
